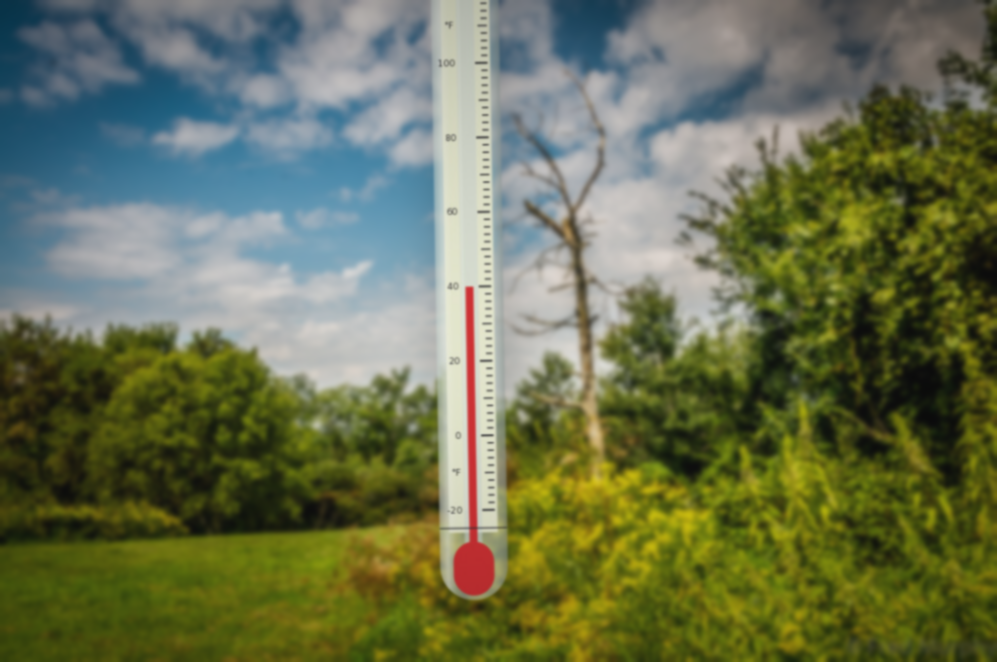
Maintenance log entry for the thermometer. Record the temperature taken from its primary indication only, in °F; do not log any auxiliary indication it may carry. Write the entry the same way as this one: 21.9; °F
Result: 40; °F
